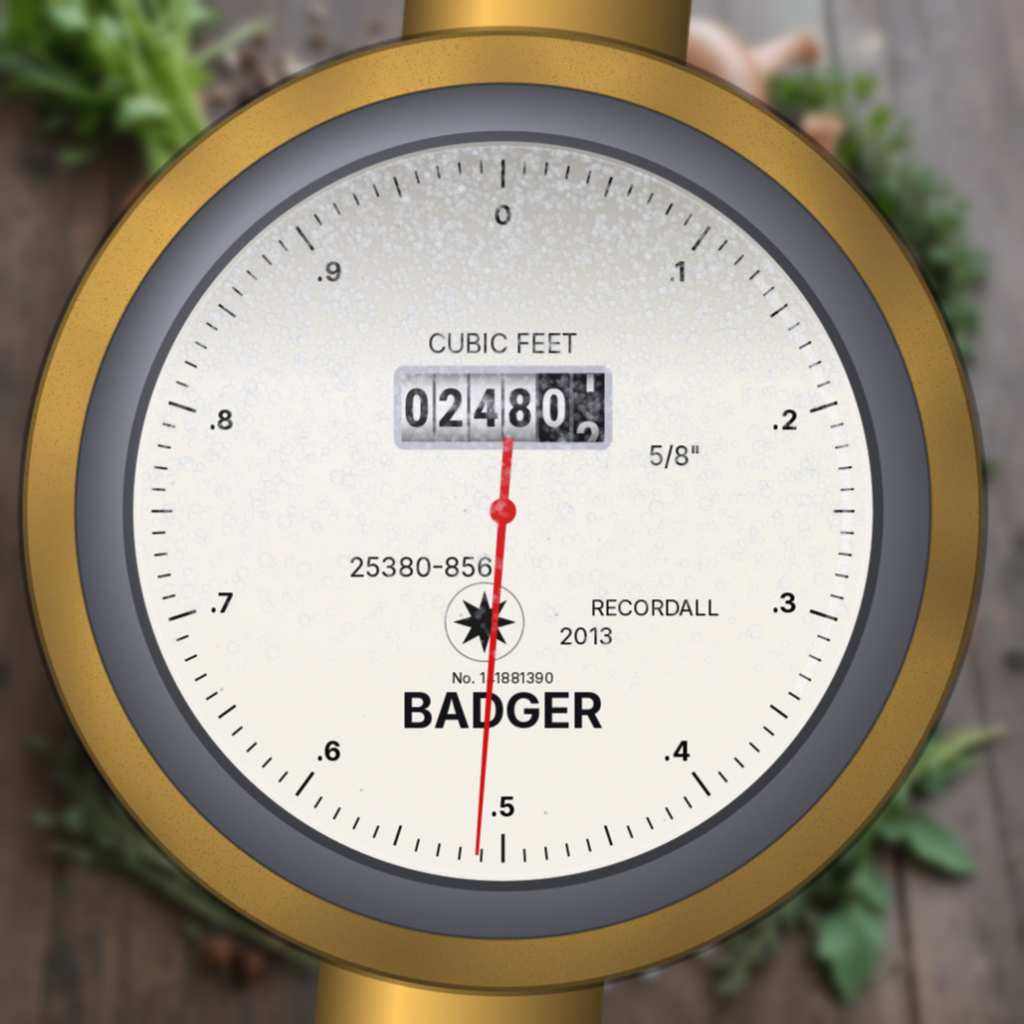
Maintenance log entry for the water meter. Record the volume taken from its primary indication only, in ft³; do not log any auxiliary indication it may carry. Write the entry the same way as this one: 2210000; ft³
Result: 24801.51; ft³
